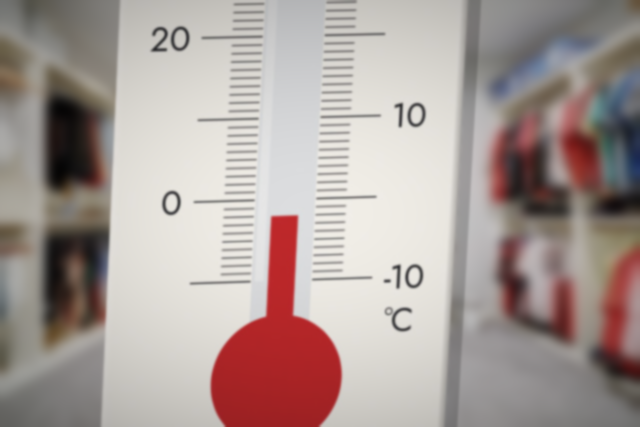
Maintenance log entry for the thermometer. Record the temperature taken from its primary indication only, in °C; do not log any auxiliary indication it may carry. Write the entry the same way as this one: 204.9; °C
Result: -2; °C
